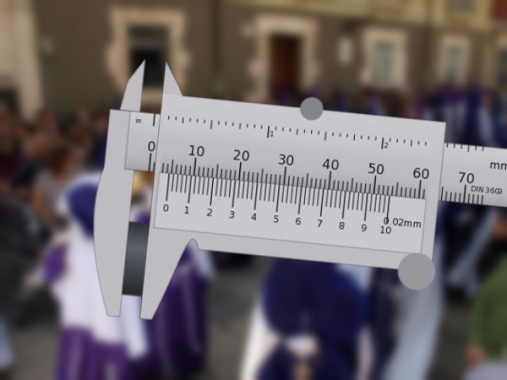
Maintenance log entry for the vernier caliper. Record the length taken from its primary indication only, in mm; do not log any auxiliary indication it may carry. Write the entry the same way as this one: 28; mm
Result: 4.5; mm
